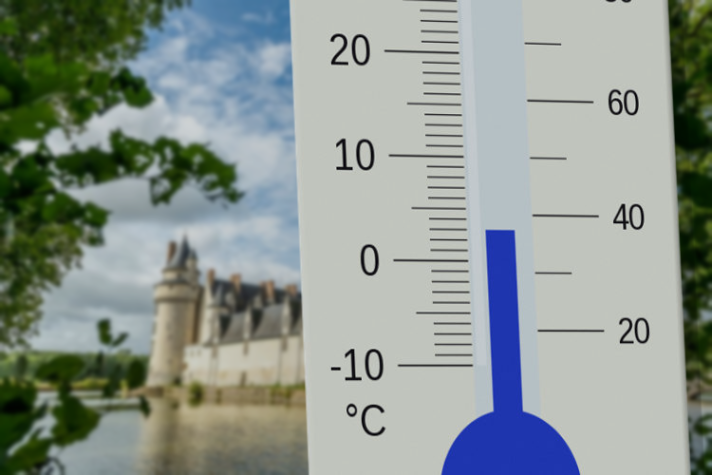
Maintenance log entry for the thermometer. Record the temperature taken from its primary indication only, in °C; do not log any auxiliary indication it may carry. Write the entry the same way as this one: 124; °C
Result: 3; °C
